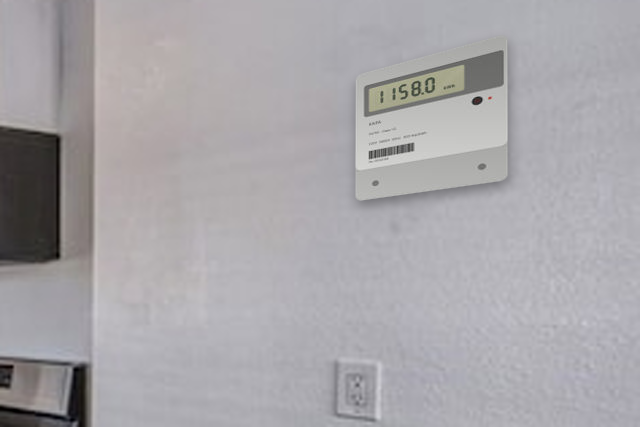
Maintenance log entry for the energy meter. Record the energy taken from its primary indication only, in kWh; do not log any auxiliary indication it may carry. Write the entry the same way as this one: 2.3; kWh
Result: 1158.0; kWh
